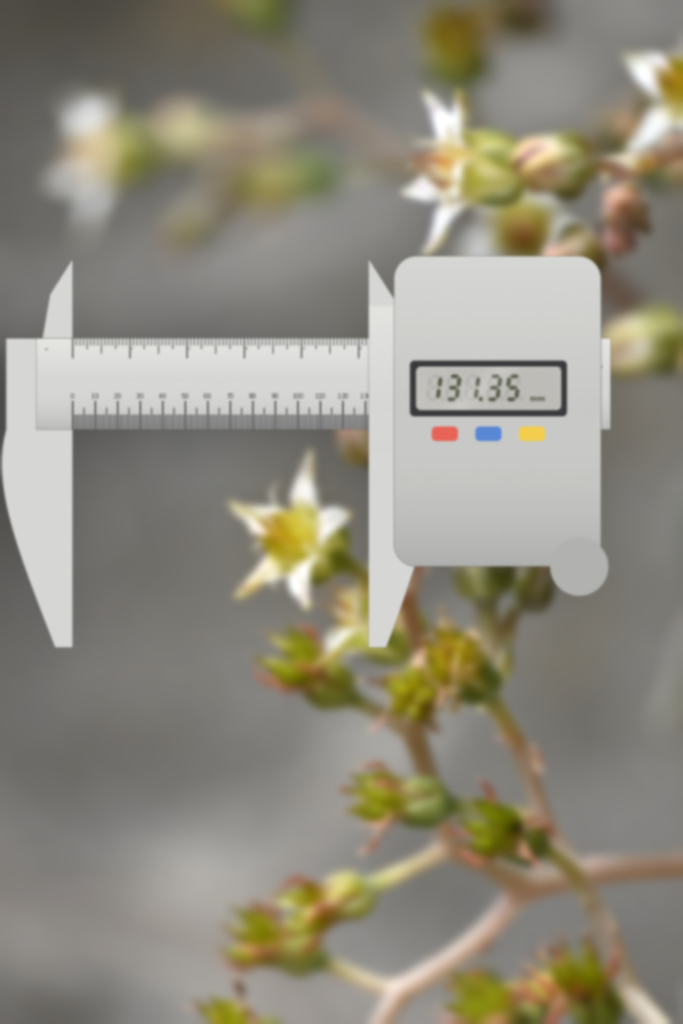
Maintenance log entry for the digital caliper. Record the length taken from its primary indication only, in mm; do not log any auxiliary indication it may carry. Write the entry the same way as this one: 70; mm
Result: 131.35; mm
